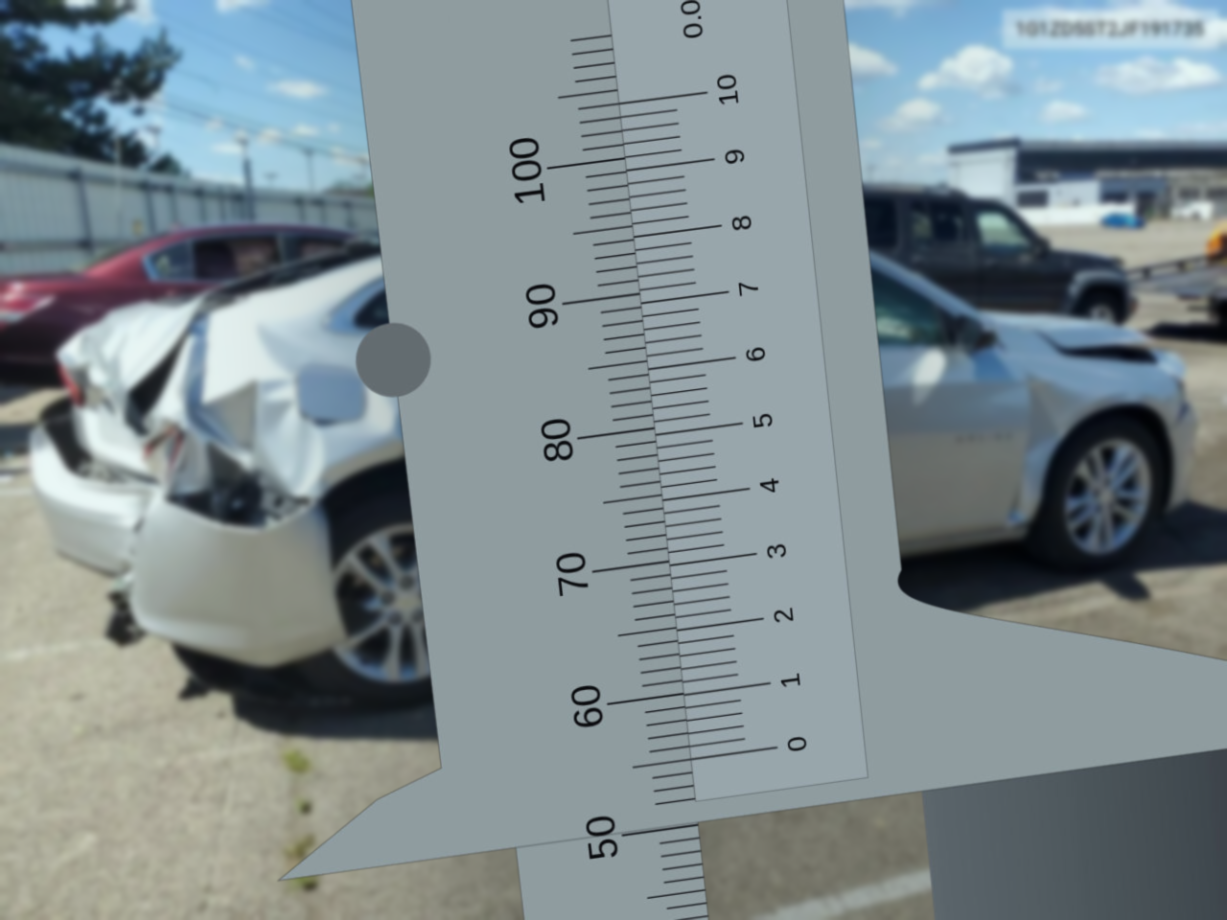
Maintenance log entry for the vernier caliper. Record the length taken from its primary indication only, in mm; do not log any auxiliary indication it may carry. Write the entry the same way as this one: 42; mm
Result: 55.0; mm
